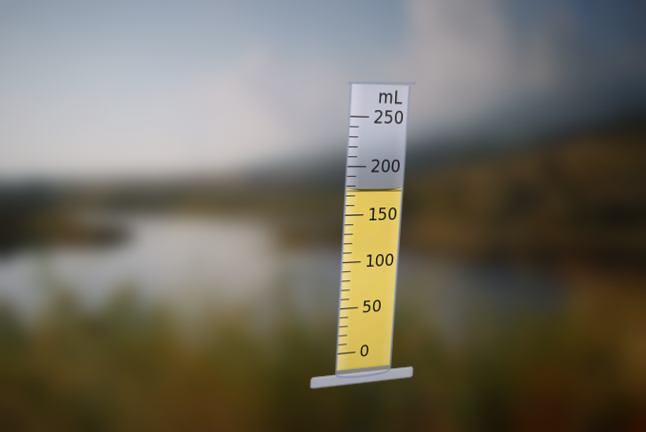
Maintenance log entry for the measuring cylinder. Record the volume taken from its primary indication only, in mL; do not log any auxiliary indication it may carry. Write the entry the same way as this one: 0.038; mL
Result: 175; mL
